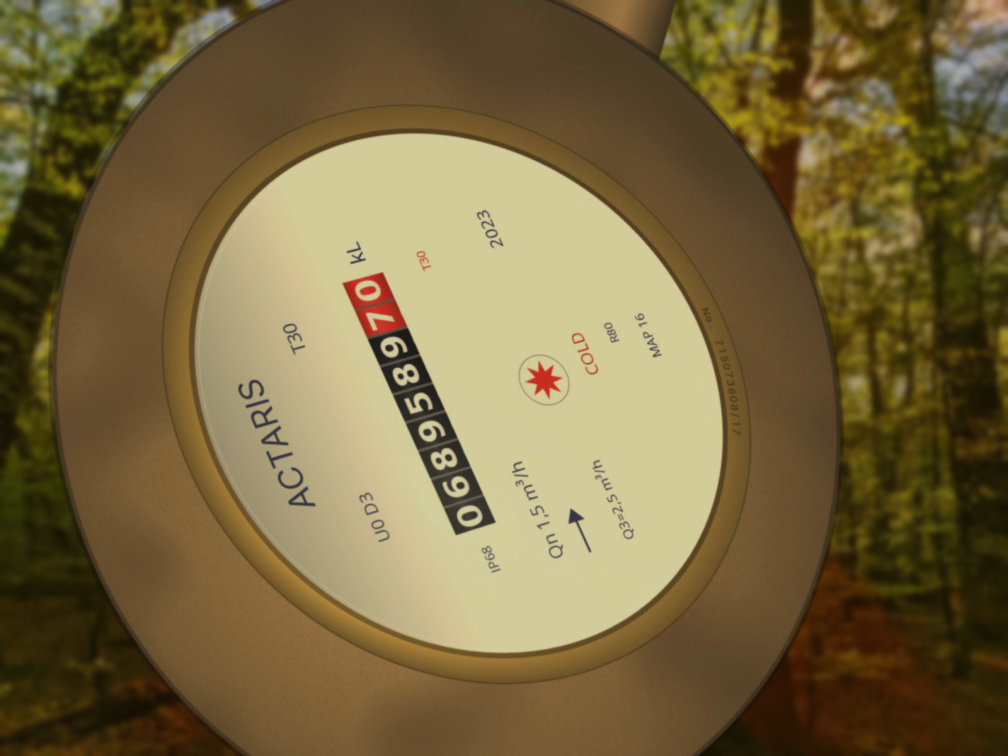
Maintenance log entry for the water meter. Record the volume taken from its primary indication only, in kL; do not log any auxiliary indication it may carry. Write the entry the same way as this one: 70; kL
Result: 689589.70; kL
